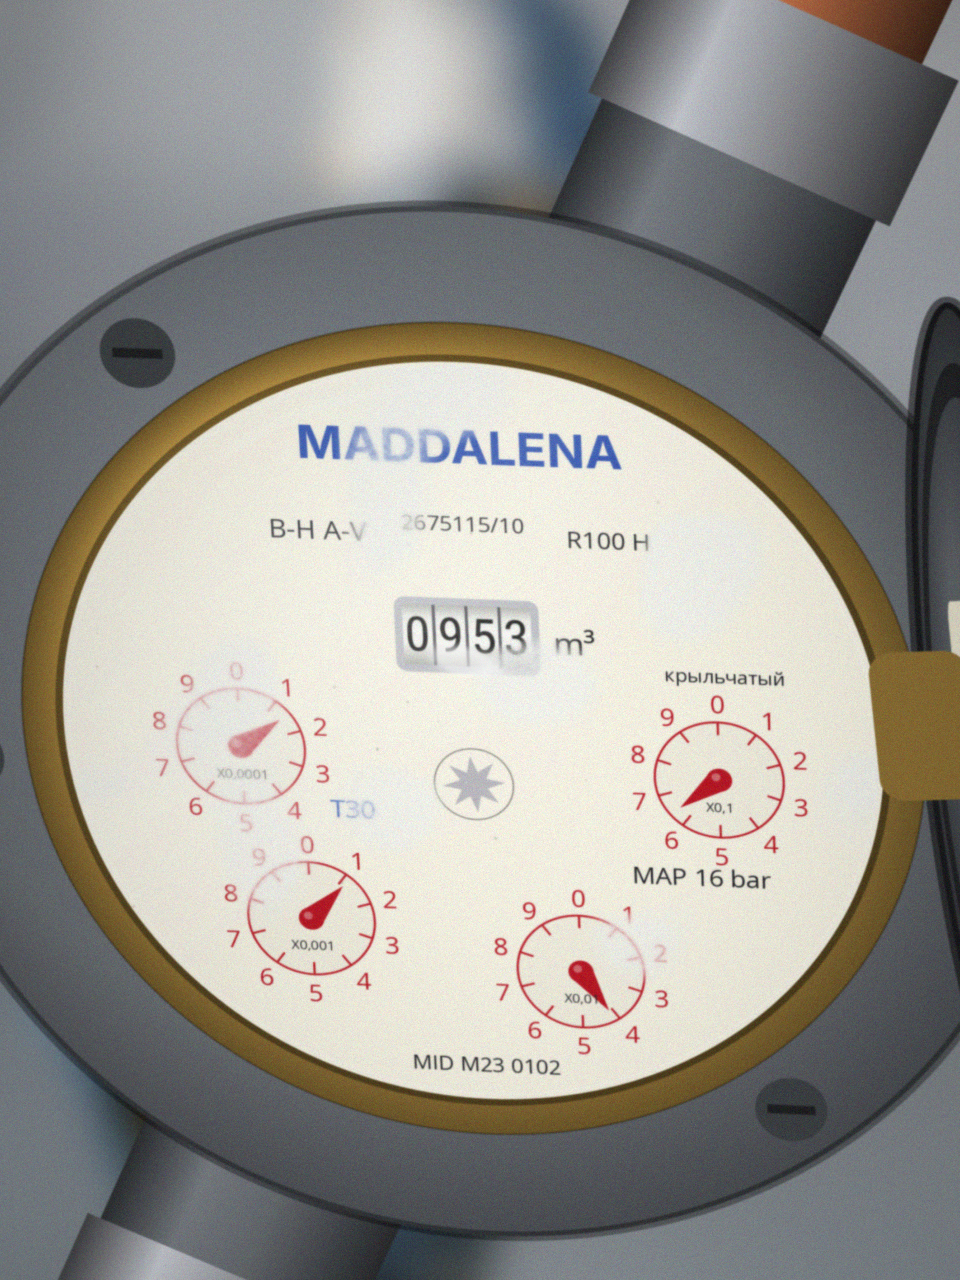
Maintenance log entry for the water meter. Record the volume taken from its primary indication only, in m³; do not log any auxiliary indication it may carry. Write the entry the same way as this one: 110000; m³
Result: 953.6411; m³
